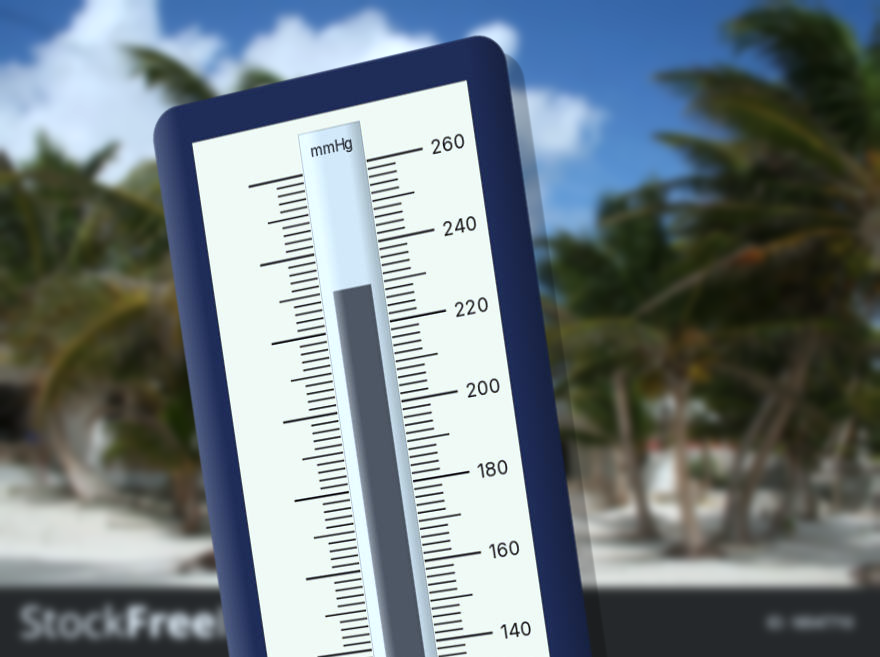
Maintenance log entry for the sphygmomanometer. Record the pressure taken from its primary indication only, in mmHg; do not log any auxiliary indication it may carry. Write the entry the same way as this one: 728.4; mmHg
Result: 230; mmHg
